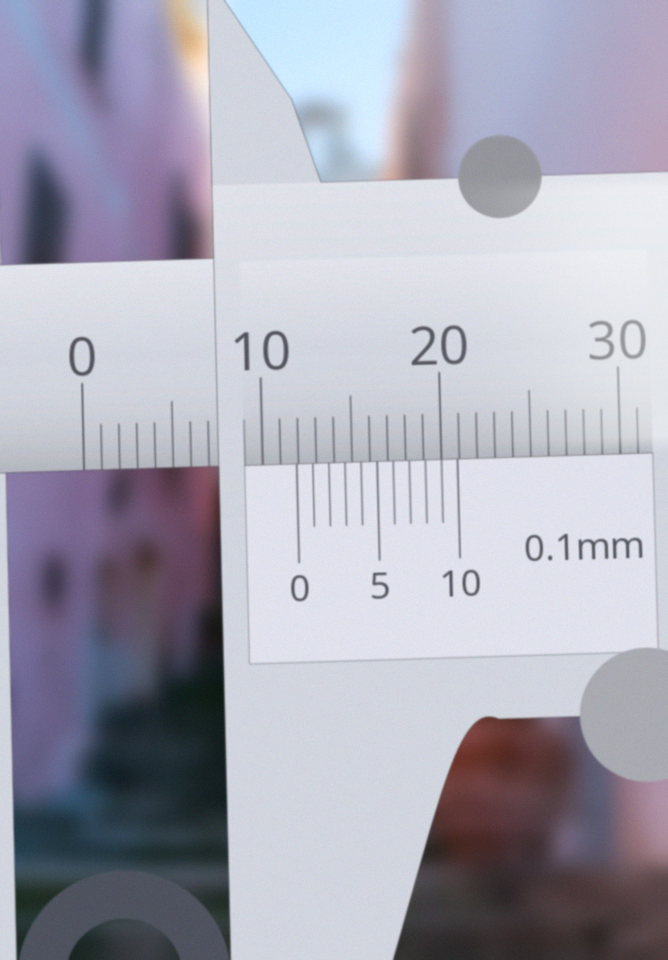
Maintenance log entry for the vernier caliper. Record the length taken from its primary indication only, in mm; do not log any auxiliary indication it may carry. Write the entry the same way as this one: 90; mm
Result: 11.9; mm
